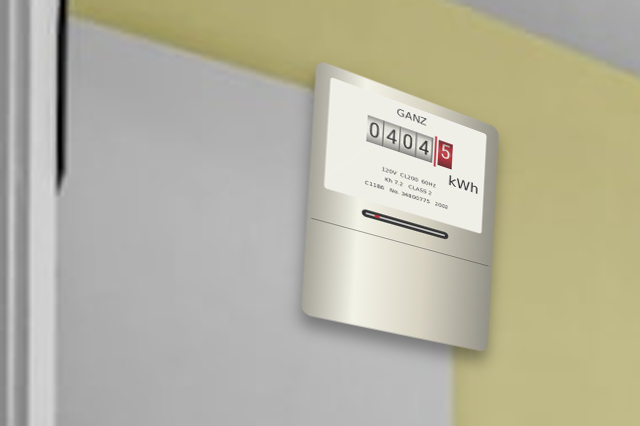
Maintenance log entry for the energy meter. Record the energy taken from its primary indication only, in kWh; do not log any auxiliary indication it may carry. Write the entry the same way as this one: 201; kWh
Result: 404.5; kWh
